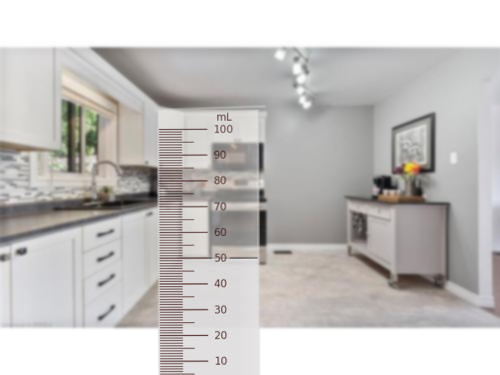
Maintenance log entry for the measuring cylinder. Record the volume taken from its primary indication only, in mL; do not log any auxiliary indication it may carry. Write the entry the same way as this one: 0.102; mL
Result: 50; mL
